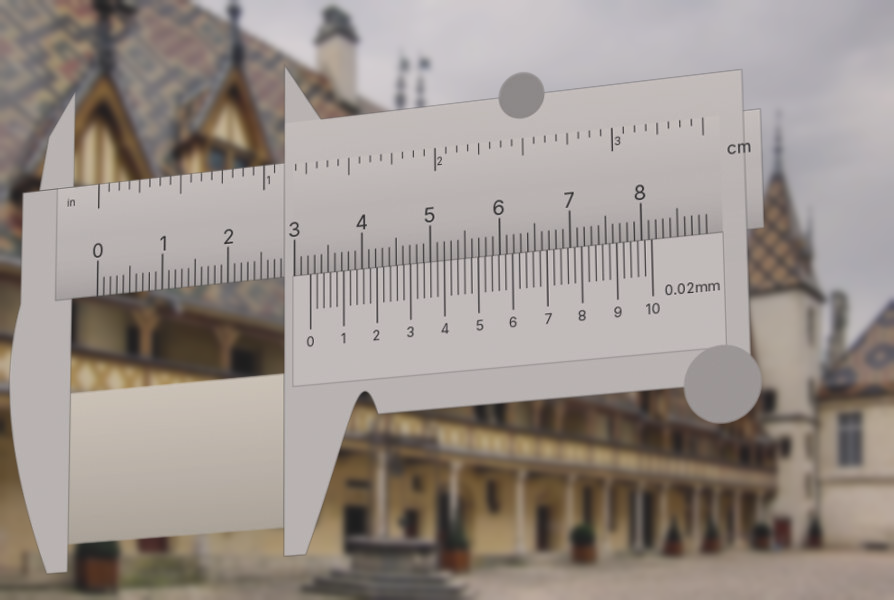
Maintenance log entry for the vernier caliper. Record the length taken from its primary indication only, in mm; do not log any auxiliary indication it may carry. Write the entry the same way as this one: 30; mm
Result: 32.4; mm
